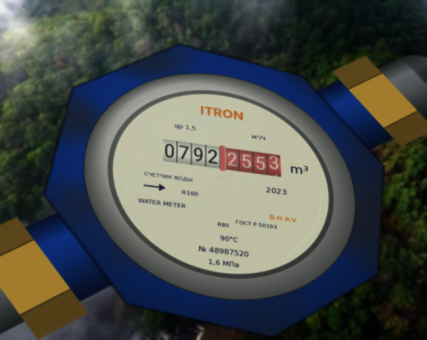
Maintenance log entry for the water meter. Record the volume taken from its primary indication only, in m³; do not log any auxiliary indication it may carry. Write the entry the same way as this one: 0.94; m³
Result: 792.2553; m³
